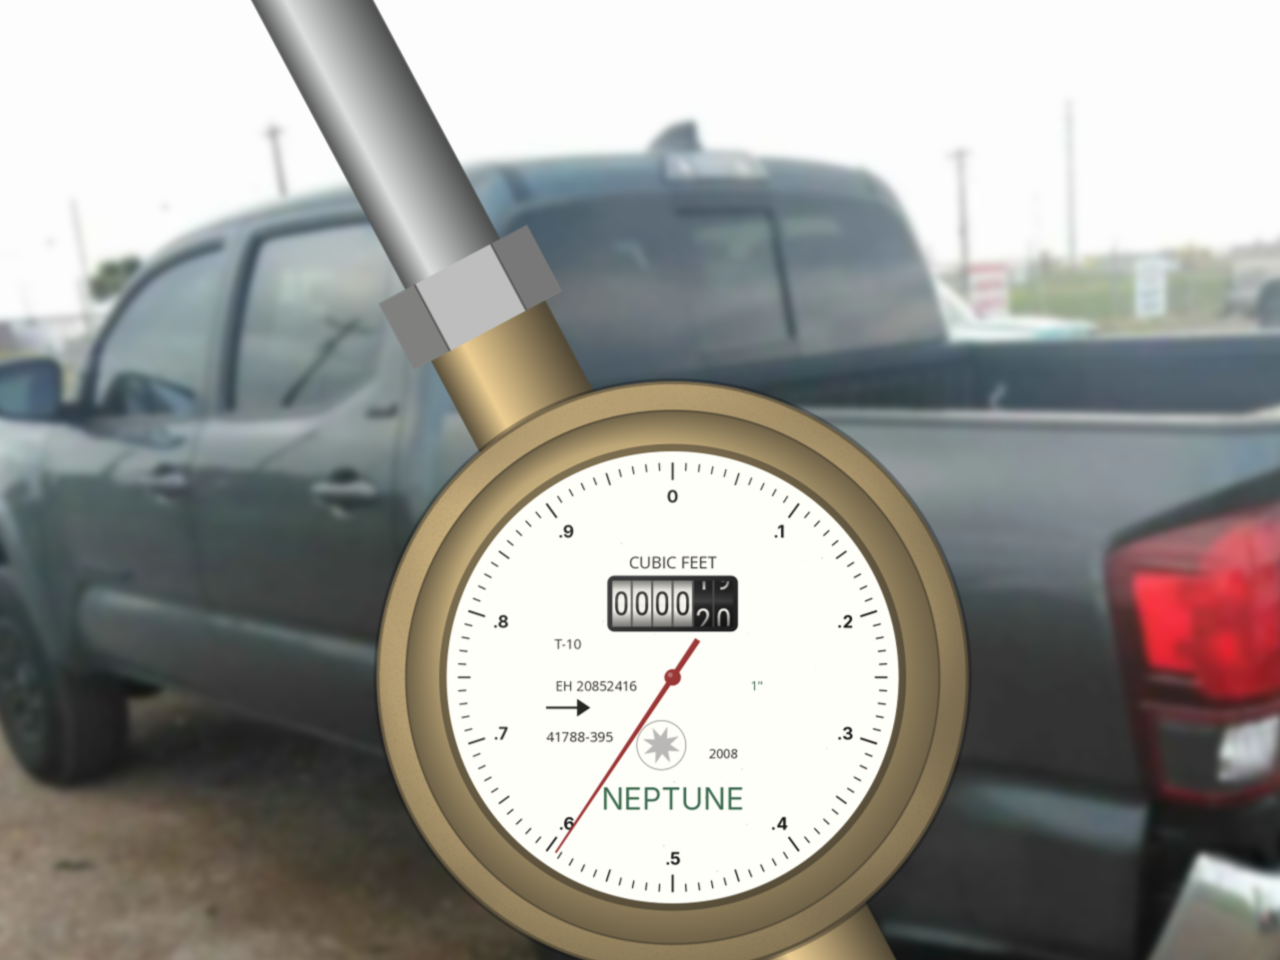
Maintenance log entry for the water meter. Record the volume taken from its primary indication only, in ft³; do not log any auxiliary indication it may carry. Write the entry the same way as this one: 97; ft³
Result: 19.59; ft³
